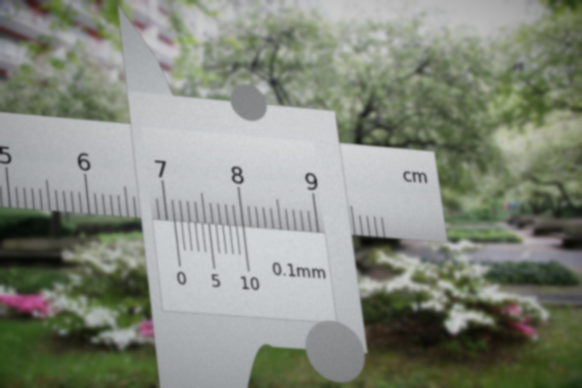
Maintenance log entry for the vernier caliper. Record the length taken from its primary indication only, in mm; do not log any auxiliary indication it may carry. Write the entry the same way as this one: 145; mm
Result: 71.0; mm
